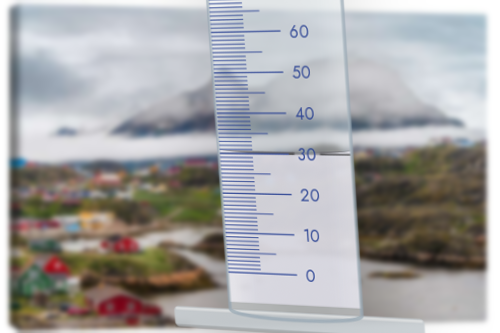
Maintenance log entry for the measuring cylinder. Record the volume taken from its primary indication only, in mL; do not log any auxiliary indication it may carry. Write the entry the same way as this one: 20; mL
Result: 30; mL
